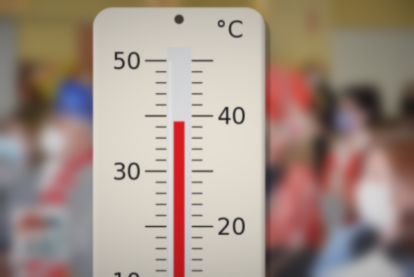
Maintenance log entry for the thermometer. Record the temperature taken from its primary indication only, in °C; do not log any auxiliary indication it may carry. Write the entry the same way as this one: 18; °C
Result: 39; °C
